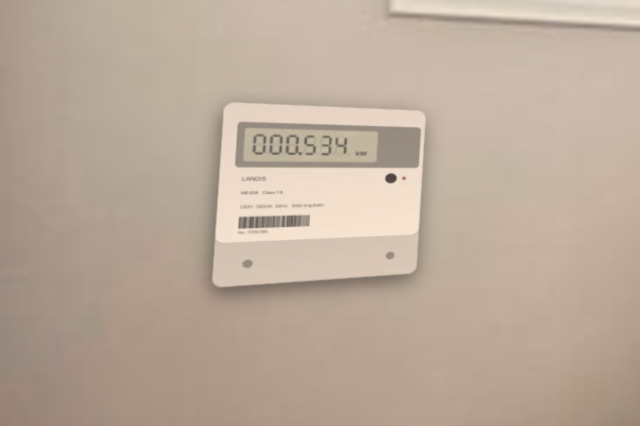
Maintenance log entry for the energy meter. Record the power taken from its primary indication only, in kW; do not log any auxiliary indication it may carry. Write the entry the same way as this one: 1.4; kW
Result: 0.534; kW
